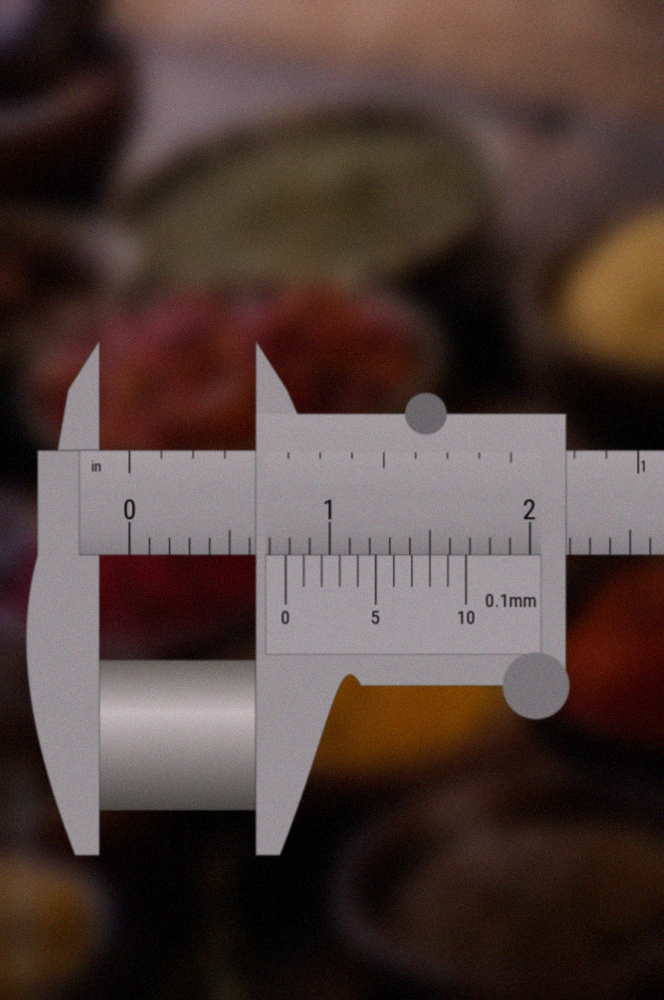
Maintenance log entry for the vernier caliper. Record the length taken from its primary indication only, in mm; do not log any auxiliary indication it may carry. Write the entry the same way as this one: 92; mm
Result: 7.8; mm
